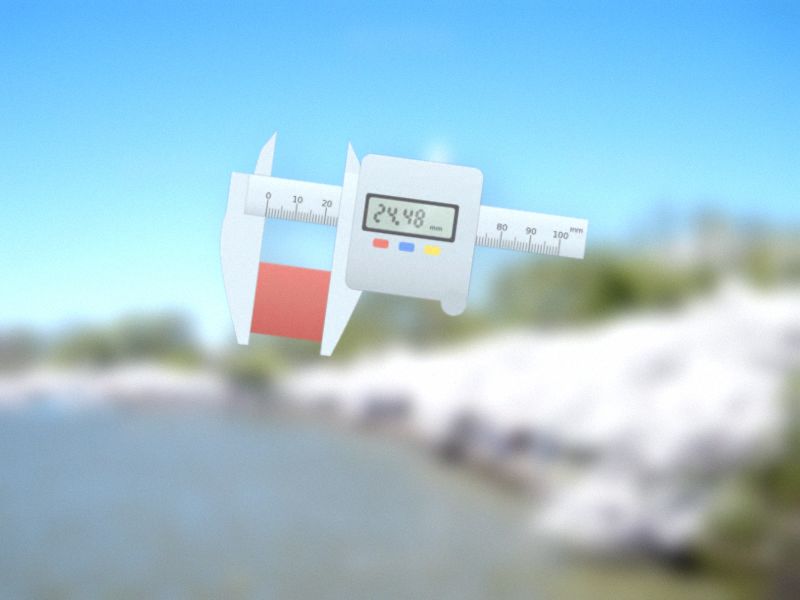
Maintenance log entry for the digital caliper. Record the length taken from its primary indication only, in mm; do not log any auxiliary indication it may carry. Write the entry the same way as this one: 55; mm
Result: 24.48; mm
